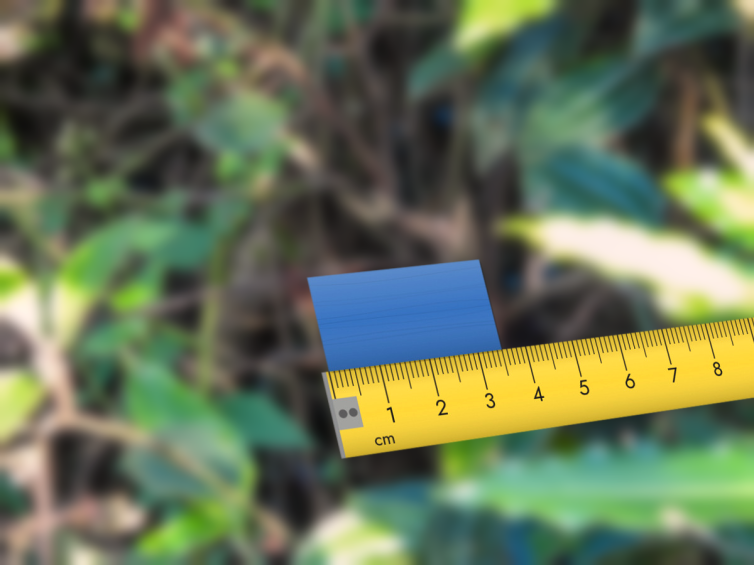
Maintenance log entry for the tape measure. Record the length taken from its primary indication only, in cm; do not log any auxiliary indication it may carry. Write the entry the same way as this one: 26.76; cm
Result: 3.5; cm
